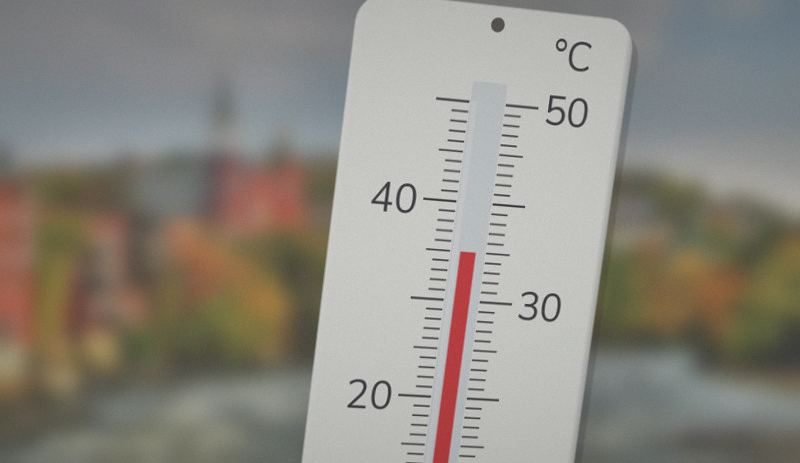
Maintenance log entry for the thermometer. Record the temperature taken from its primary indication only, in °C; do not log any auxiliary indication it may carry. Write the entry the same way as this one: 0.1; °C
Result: 35; °C
